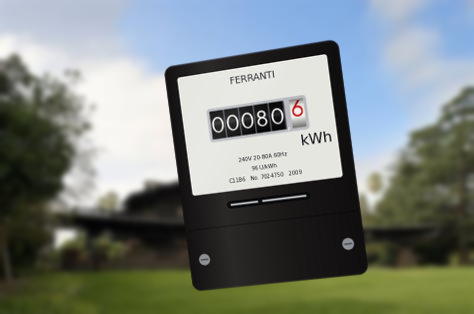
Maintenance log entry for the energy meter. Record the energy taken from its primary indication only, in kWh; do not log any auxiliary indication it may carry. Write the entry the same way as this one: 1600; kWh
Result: 80.6; kWh
